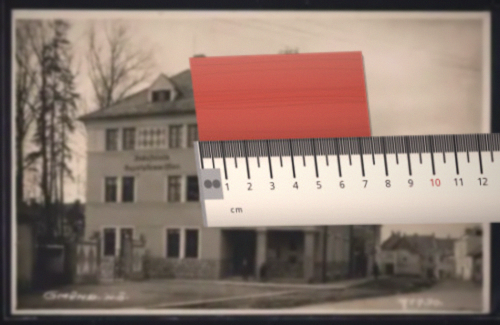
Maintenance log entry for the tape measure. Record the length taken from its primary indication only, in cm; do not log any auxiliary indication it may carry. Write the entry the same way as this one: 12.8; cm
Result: 7.5; cm
